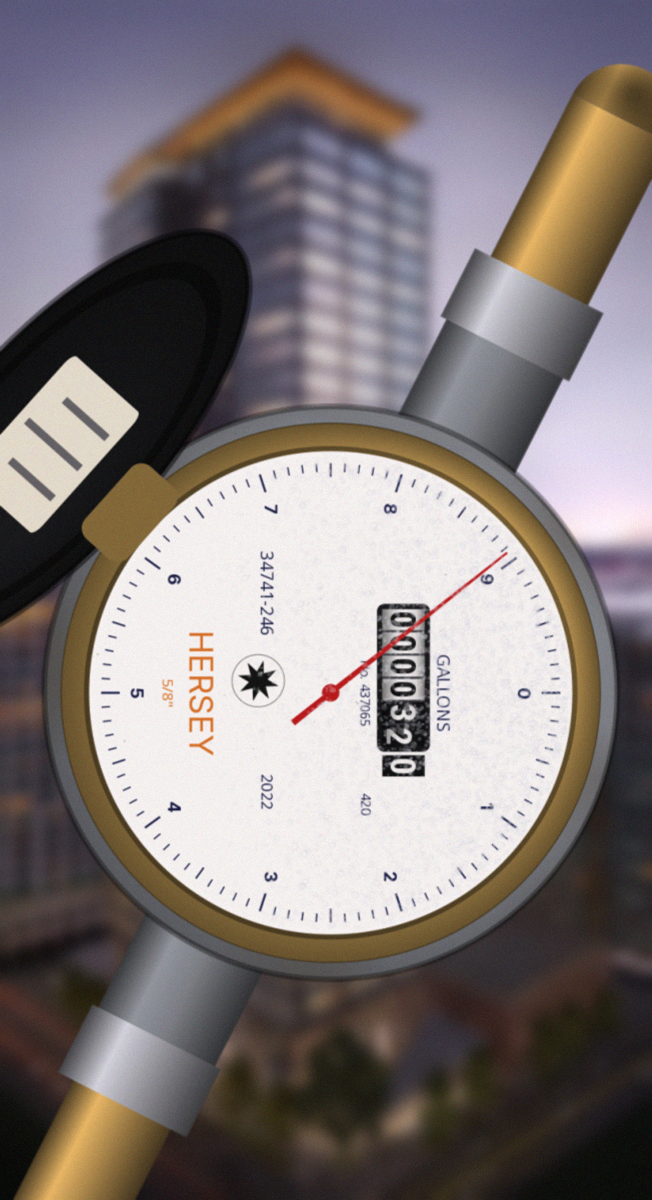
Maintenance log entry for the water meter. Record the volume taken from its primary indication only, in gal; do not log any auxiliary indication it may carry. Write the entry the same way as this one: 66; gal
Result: 318.9; gal
